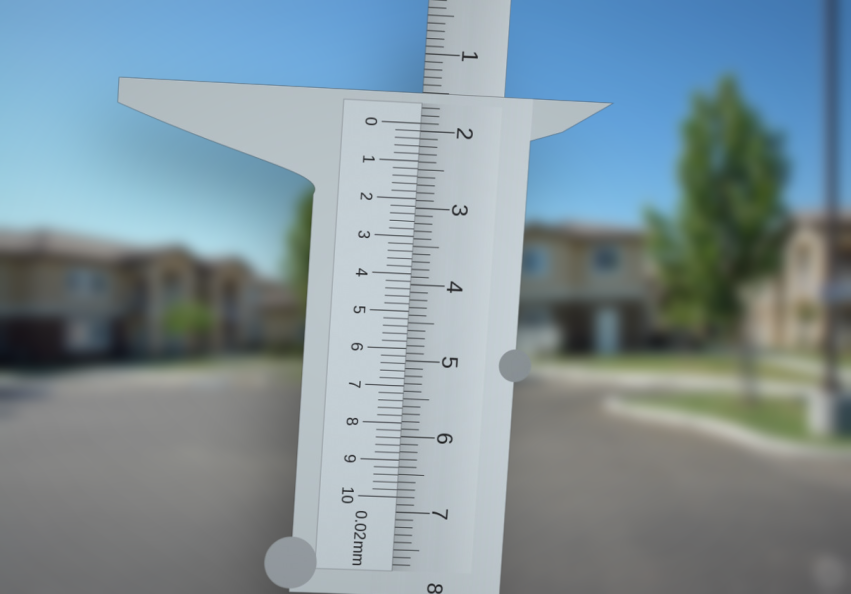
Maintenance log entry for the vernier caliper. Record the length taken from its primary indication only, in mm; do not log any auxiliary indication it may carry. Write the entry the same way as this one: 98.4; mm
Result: 19.0; mm
